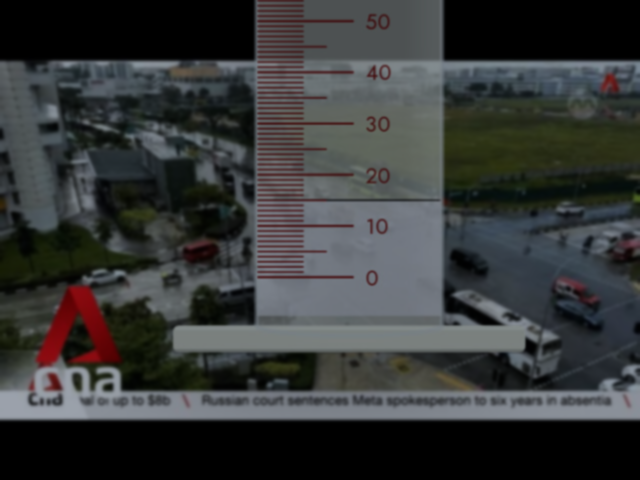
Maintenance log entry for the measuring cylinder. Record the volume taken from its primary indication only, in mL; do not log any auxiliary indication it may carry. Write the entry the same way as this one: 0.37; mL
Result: 15; mL
